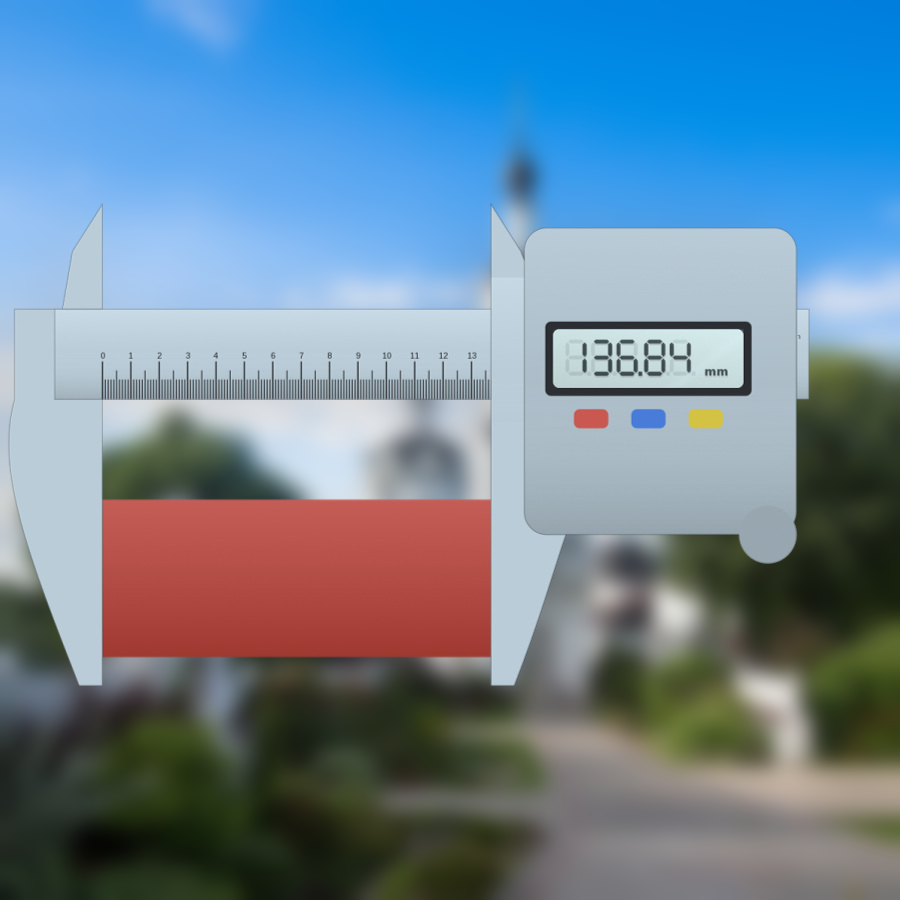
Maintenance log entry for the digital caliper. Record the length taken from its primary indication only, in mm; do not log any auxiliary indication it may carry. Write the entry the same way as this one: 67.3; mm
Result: 136.84; mm
